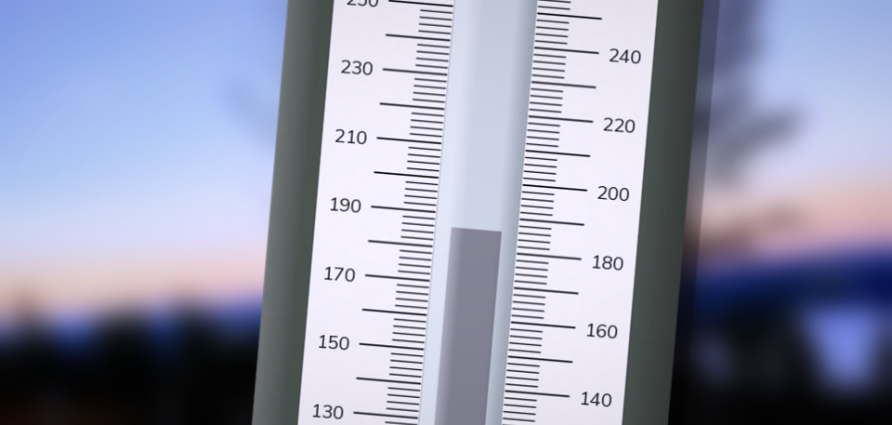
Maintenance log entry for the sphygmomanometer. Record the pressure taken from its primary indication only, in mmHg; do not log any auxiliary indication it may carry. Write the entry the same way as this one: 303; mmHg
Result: 186; mmHg
